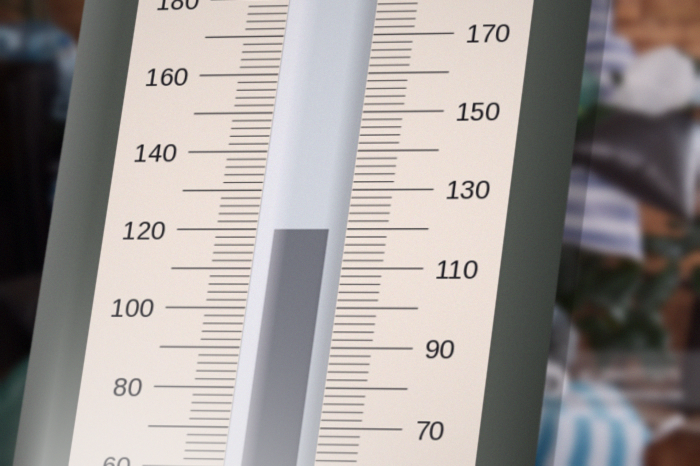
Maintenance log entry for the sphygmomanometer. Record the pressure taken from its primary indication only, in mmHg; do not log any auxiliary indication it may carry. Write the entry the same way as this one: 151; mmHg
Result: 120; mmHg
